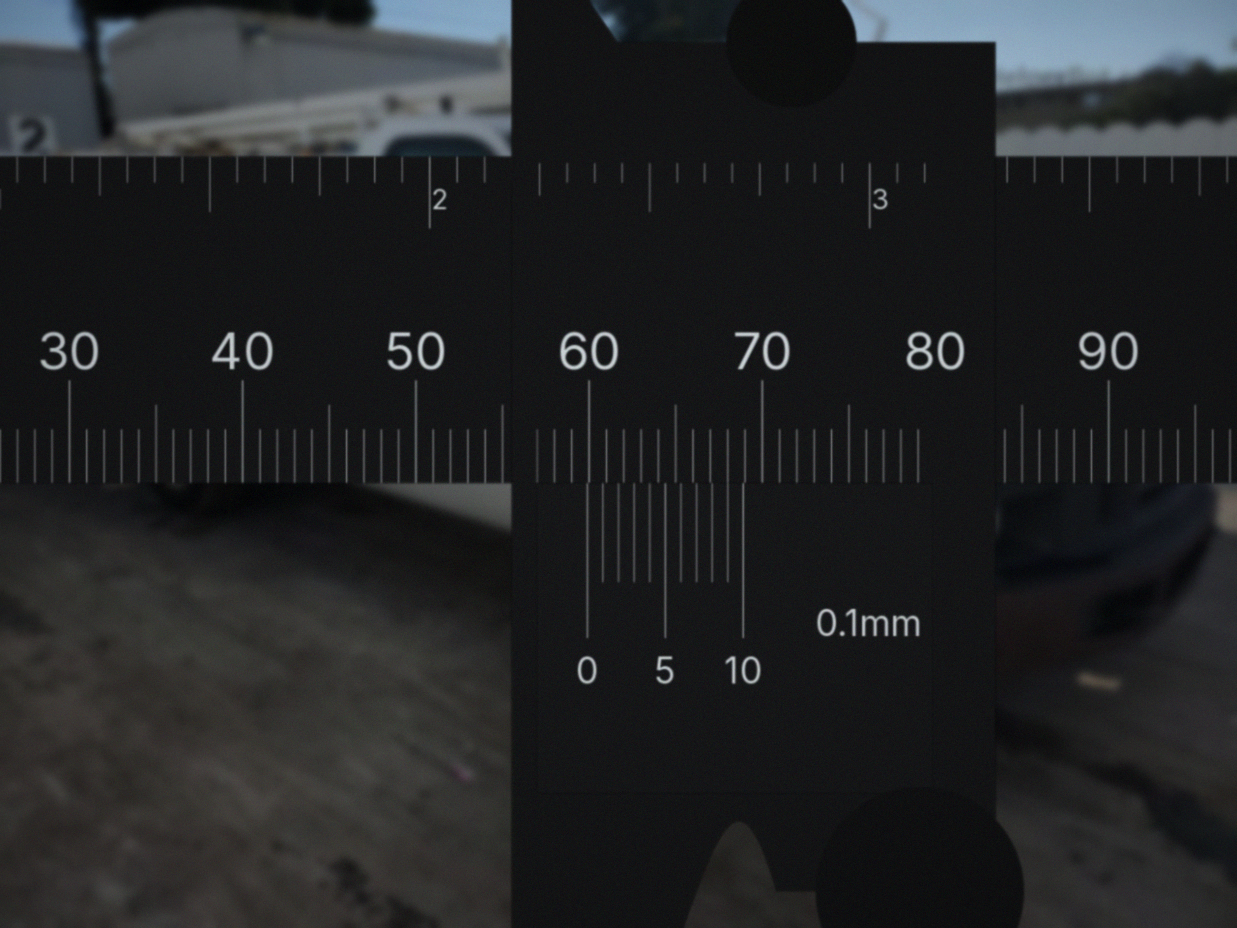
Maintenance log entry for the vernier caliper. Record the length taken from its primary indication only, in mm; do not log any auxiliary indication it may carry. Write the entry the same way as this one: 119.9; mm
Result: 59.9; mm
